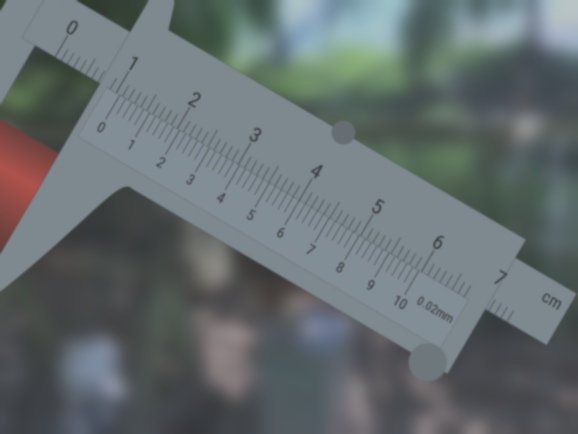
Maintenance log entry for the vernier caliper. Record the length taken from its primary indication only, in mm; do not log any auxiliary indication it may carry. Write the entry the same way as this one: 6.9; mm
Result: 10.6; mm
